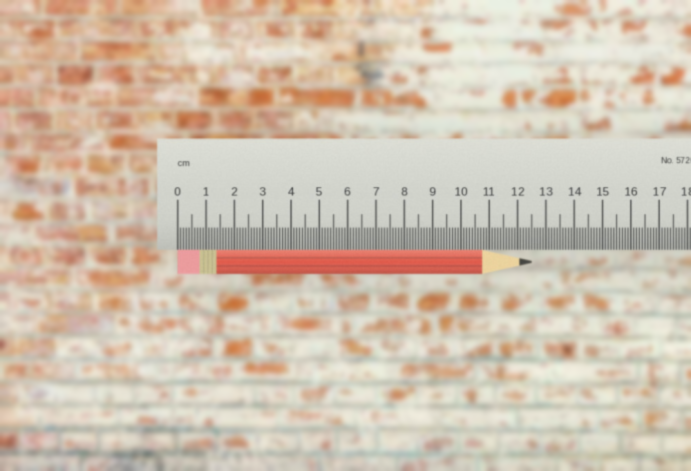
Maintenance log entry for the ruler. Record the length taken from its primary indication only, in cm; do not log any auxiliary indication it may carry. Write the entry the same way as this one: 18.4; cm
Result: 12.5; cm
